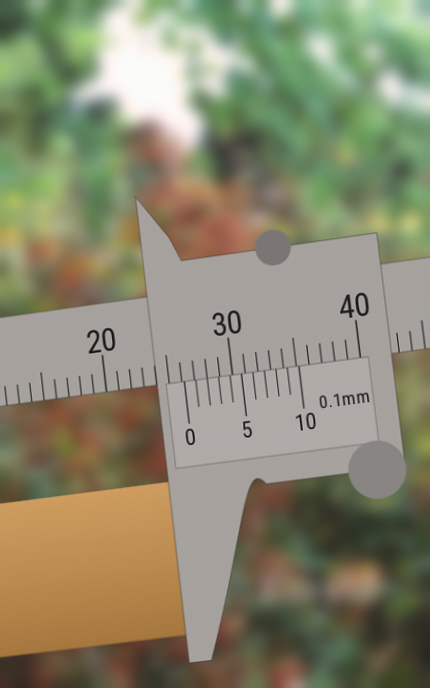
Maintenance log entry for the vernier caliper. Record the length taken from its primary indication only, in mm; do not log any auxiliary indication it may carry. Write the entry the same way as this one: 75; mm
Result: 26.2; mm
